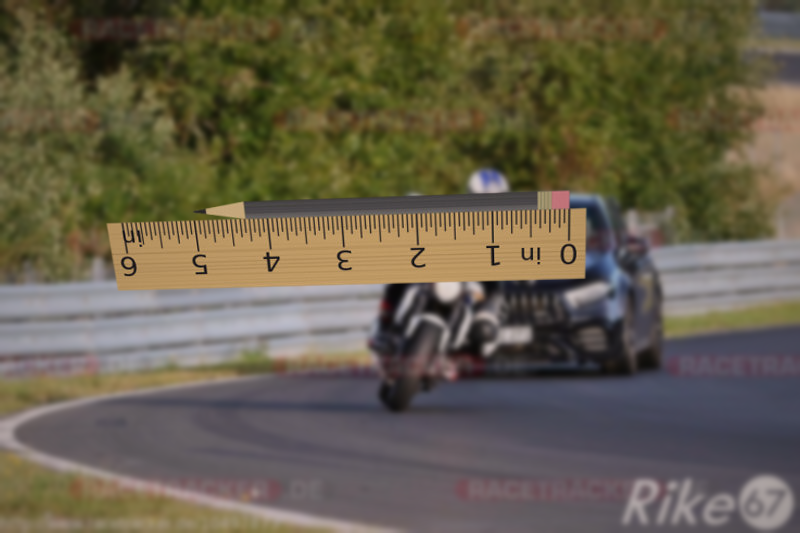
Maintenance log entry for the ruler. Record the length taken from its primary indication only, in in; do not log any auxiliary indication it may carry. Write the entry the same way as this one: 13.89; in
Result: 5; in
